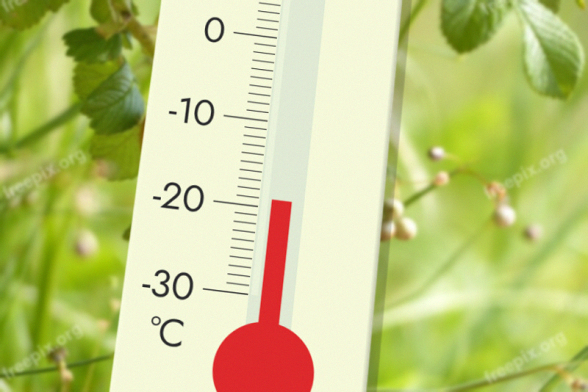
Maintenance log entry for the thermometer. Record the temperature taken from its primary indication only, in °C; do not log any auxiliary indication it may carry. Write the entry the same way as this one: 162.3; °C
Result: -19; °C
